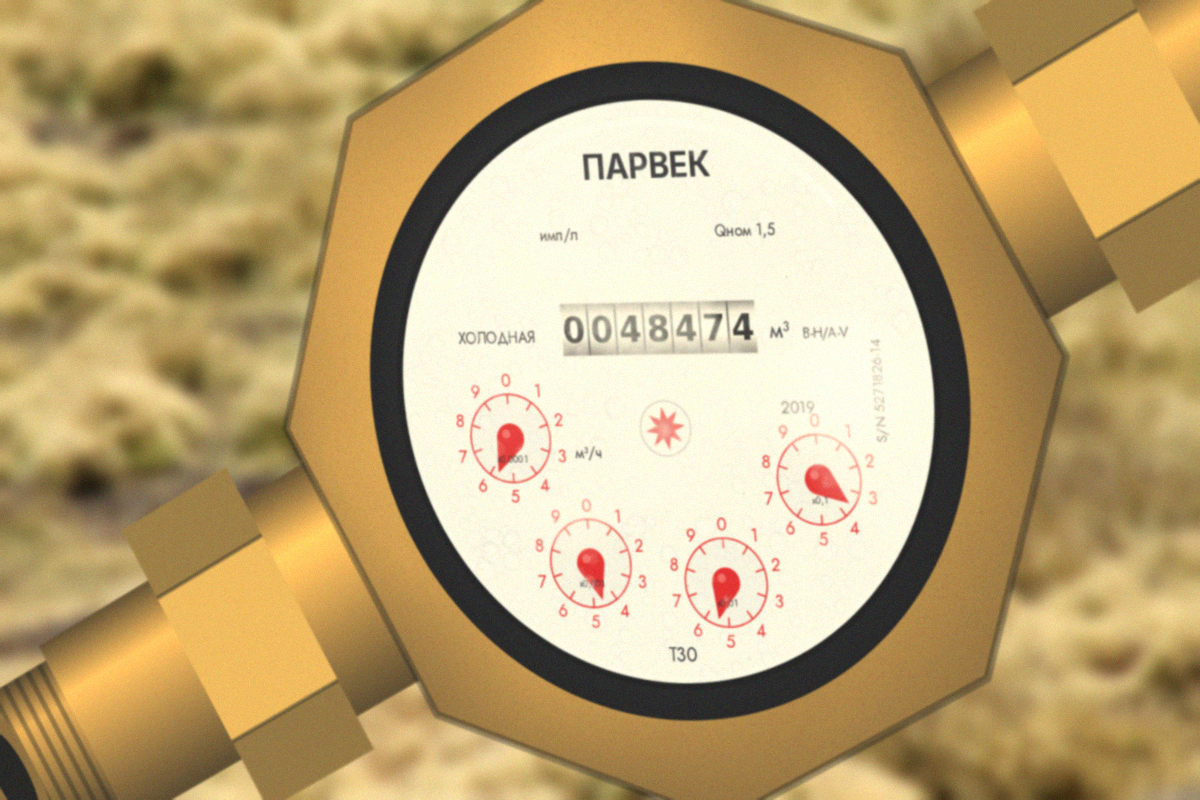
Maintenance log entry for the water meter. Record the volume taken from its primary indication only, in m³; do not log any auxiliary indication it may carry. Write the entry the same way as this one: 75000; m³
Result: 48474.3545; m³
